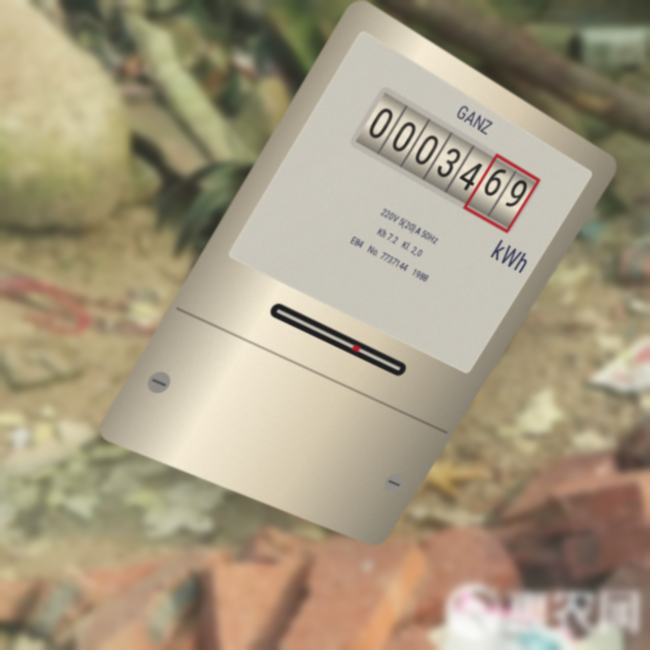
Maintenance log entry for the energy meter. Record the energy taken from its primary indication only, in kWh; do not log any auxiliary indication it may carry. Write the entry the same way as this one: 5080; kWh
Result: 34.69; kWh
